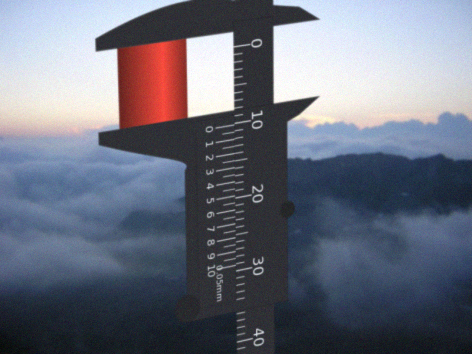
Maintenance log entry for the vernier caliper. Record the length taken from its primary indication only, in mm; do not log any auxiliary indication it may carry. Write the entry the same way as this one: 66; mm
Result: 10.2; mm
